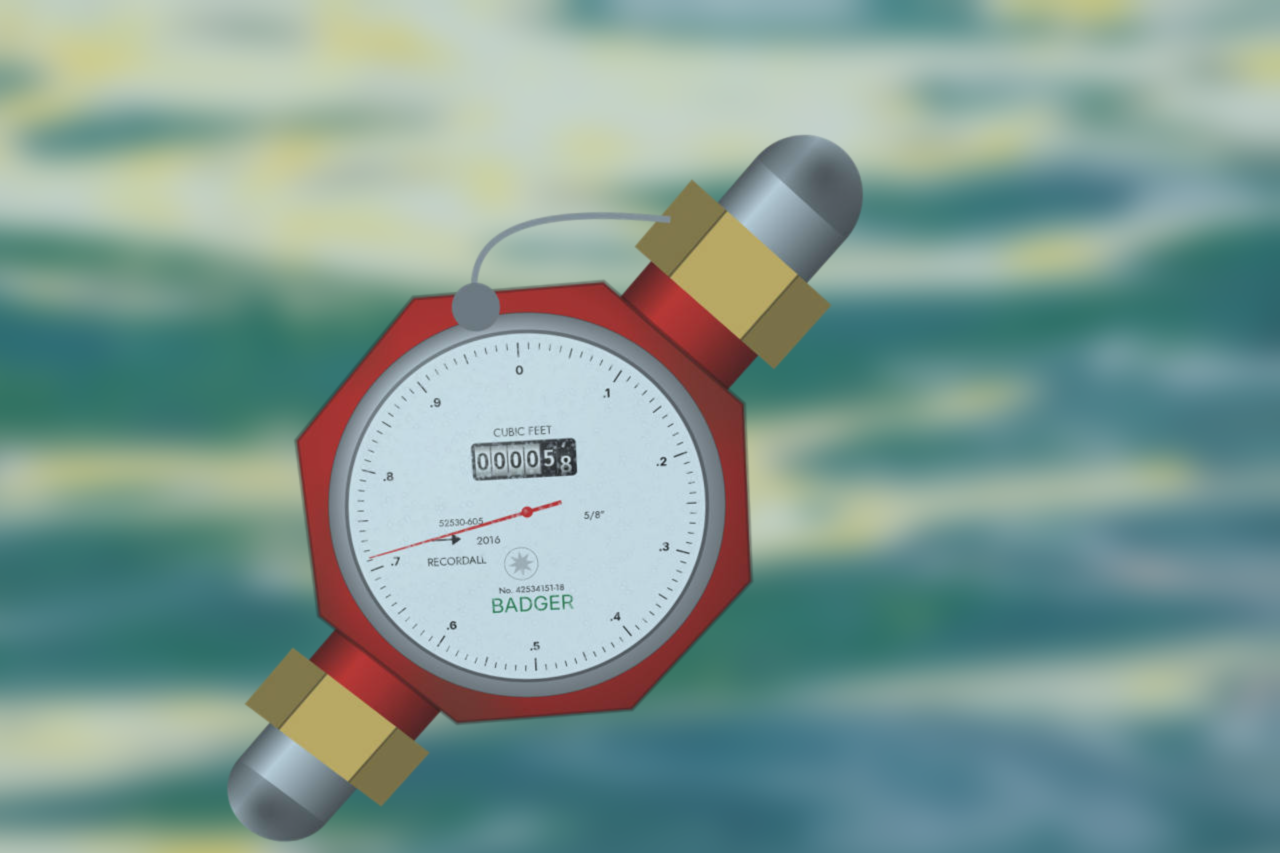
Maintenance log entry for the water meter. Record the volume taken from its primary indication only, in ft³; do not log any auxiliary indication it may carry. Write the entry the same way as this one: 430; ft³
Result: 57.71; ft³
